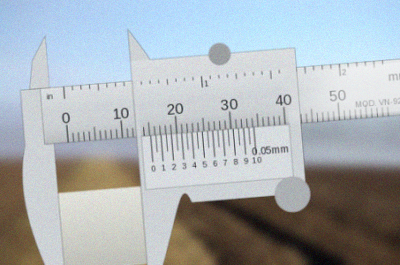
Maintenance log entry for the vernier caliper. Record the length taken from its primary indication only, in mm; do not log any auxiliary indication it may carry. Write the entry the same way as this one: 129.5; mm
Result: 15.2; mm
